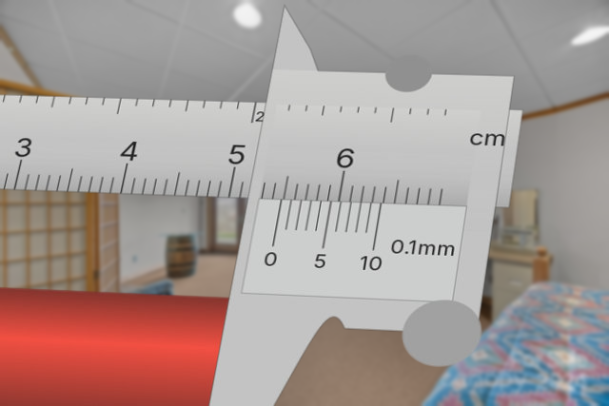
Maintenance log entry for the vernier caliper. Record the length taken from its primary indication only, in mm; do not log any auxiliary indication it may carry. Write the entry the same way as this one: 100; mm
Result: 54.8; mm
